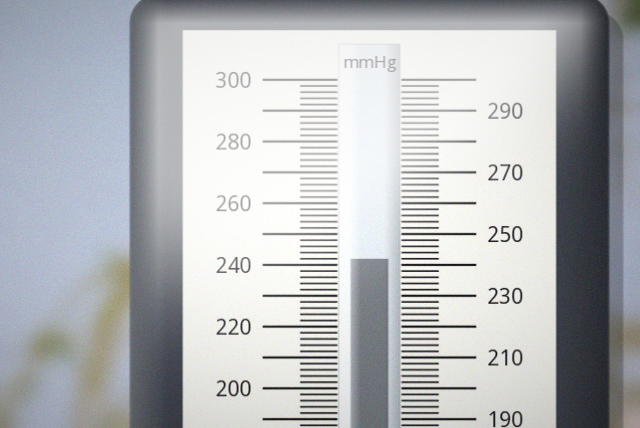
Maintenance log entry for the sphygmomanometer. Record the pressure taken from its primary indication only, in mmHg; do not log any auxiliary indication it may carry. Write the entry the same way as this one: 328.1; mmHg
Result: 242; mmHg
